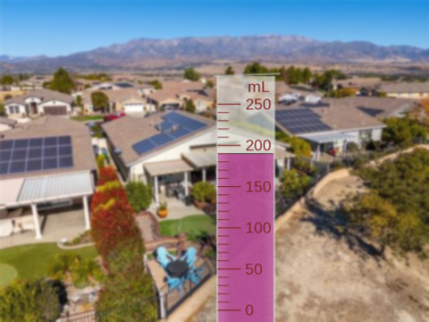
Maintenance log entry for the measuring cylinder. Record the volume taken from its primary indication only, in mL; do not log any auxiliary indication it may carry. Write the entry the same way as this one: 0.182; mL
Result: 190; mL
